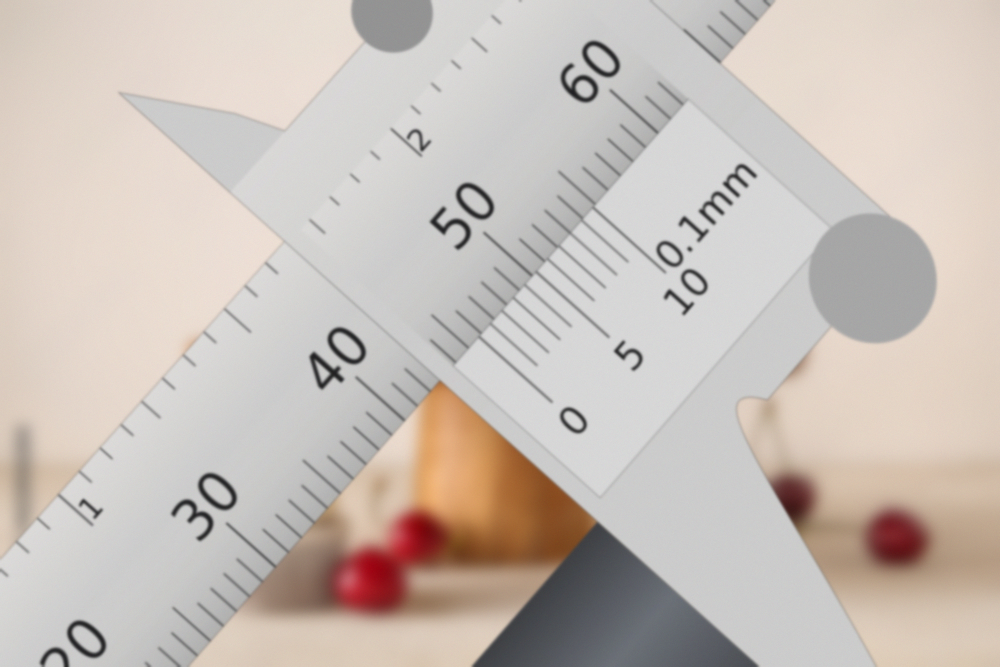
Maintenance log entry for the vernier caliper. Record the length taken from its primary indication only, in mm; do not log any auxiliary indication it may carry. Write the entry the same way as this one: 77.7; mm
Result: 45.8; mm
